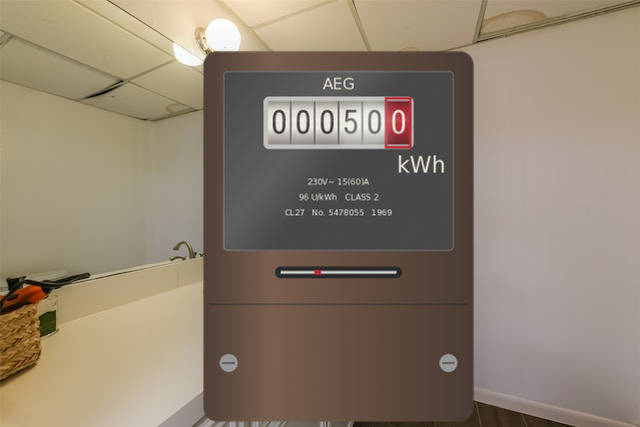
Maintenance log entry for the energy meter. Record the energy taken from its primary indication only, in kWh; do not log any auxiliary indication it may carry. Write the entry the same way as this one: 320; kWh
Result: 50.0; kWh
